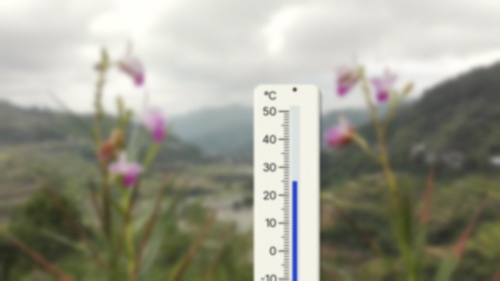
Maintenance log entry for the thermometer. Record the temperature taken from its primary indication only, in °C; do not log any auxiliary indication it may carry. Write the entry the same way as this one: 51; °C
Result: 25; °C
